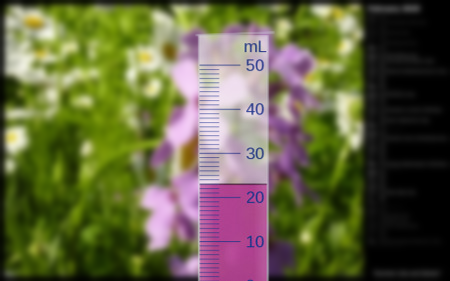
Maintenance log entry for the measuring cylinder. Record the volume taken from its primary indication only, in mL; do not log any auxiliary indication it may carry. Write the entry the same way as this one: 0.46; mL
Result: 23; mL
